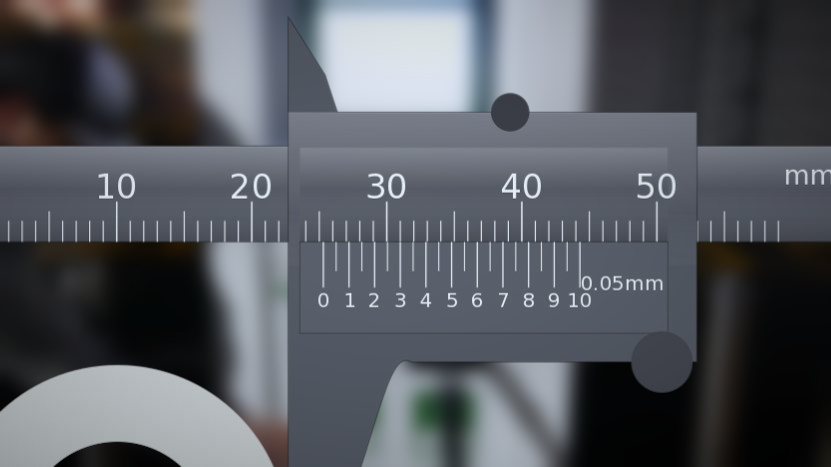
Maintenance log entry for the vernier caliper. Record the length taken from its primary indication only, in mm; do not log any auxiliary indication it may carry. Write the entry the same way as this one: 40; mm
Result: 25.3; mm
